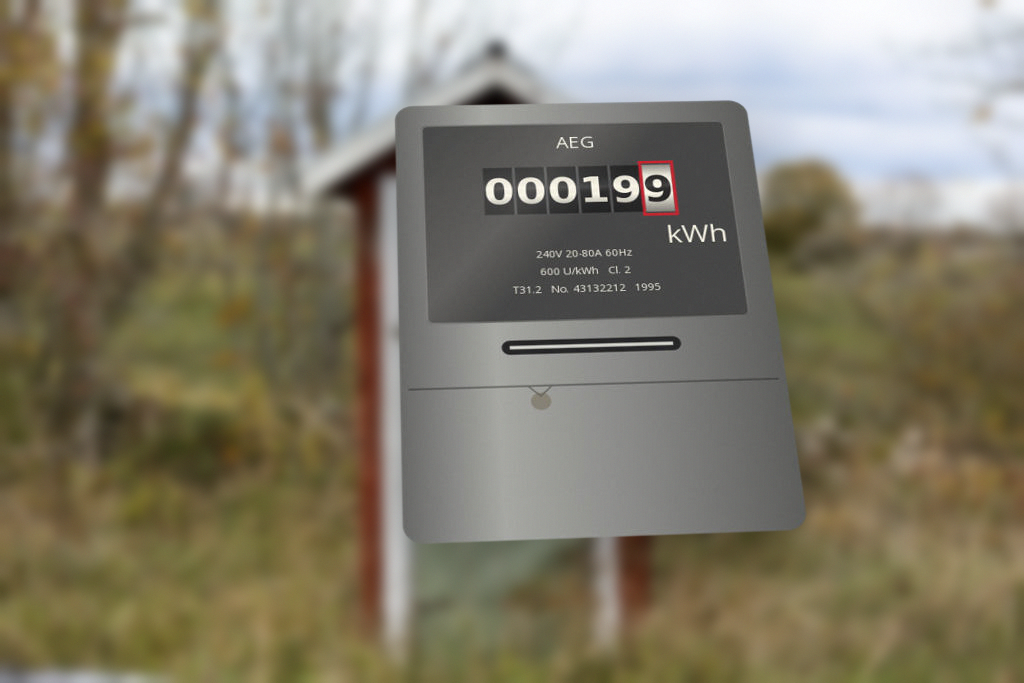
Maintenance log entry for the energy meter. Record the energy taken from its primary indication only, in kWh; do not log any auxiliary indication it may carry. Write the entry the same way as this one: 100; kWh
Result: 19.9; kWh
